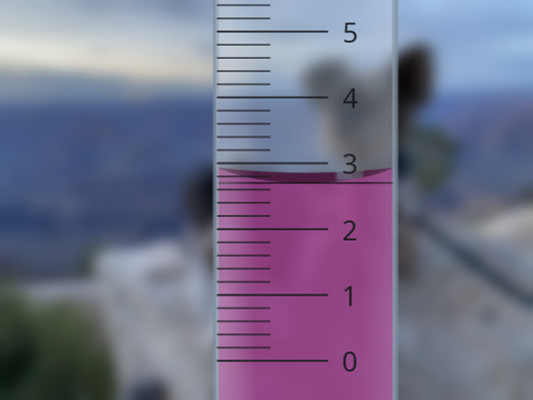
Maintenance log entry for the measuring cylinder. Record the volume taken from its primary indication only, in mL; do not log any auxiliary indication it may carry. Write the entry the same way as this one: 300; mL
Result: 2.7; mL
